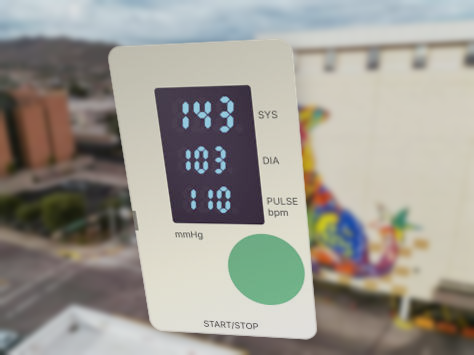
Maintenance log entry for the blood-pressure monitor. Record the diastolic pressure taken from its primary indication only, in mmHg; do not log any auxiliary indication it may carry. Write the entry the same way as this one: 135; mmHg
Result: 103; mmHg
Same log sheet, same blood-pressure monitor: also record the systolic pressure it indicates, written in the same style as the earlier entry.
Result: 143; mmHg
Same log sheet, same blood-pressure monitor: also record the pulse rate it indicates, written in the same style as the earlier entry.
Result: 110; bpm
